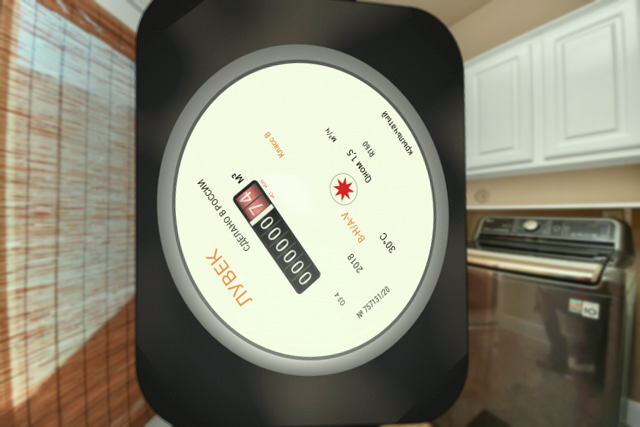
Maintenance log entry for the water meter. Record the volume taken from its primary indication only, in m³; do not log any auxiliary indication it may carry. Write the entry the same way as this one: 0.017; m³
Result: 0.74; m³
